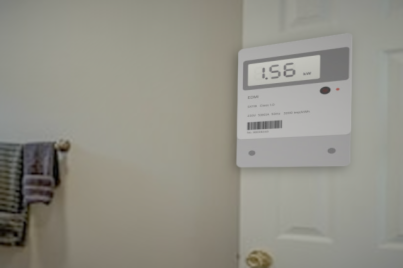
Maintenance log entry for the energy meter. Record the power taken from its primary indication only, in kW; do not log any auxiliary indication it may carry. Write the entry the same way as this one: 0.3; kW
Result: 1.56; kW
